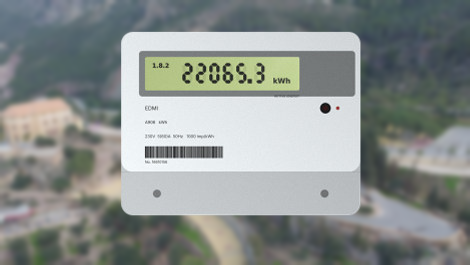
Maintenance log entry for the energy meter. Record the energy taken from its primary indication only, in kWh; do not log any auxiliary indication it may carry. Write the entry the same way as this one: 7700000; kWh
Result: 22065.3; kWh
